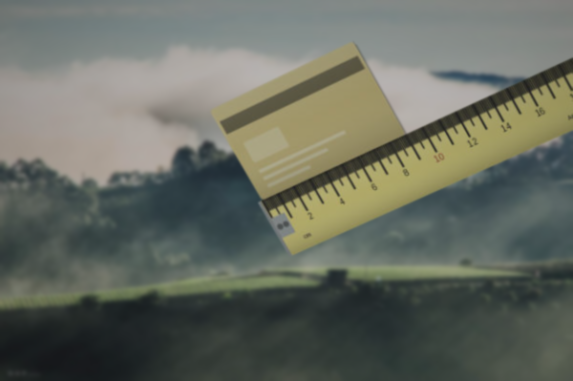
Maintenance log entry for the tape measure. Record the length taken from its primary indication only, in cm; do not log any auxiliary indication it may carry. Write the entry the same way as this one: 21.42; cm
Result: 9; cm
